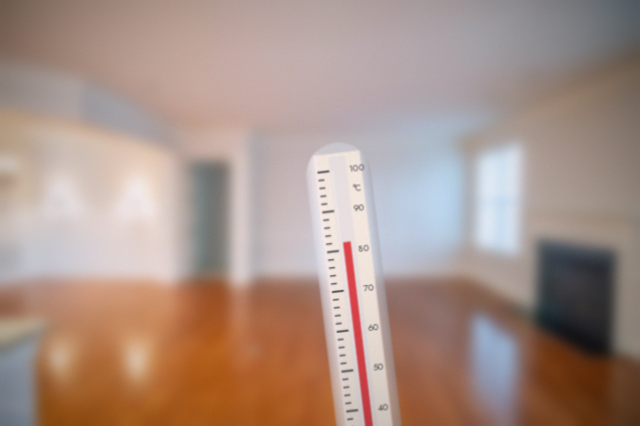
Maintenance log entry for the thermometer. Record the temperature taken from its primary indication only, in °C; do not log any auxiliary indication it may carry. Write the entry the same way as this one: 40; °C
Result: 82; °C
